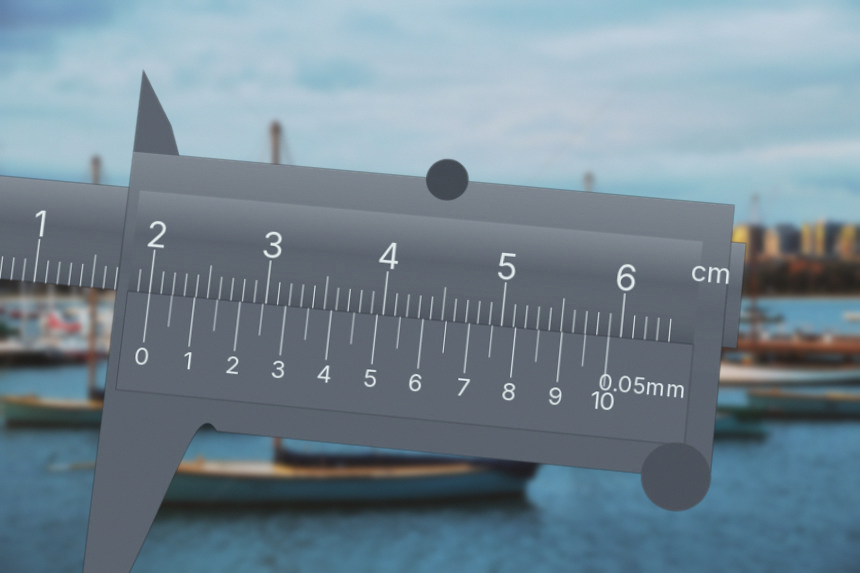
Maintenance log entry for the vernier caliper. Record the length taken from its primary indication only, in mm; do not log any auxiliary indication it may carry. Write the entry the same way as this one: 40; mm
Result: 20.0; mm
